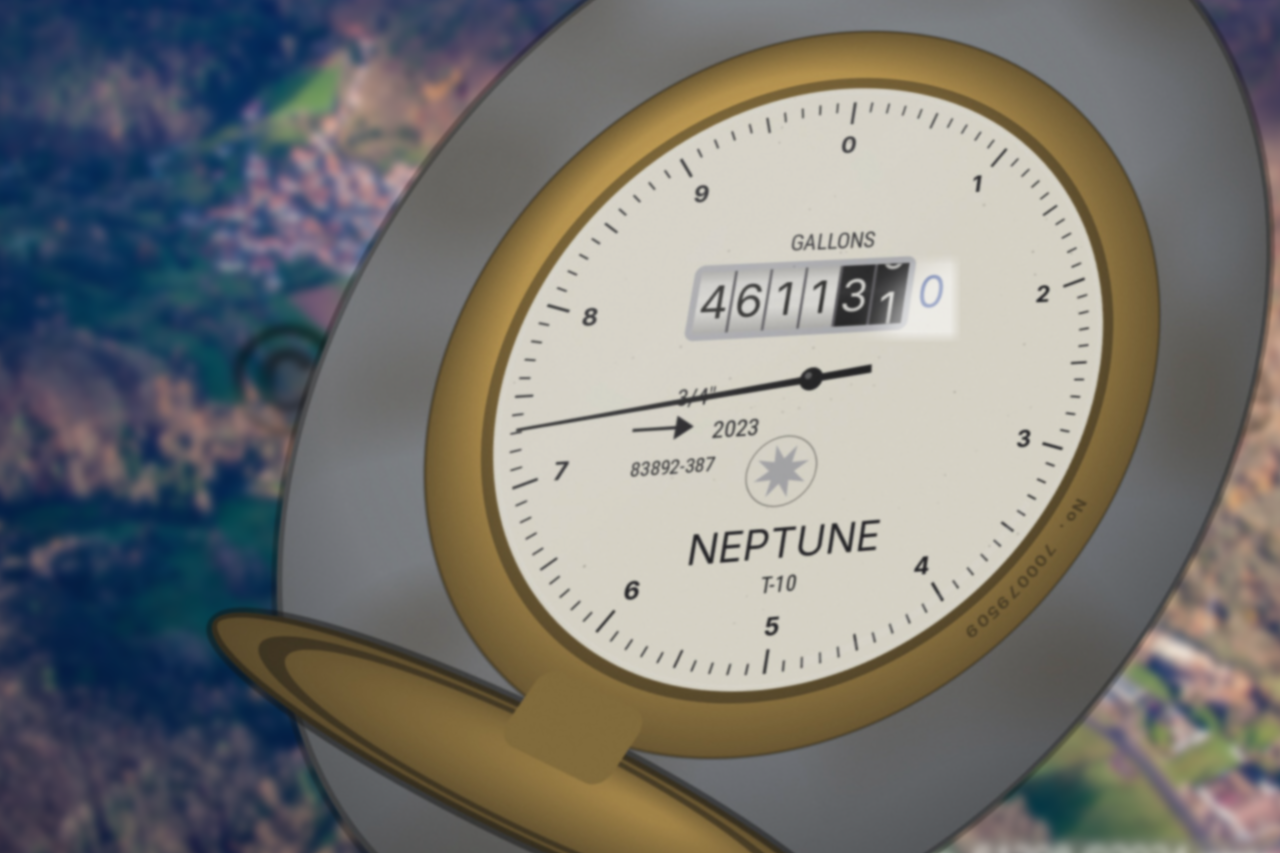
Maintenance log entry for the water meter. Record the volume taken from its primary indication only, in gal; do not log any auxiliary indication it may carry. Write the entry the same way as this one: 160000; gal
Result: 4611307.3; gal
